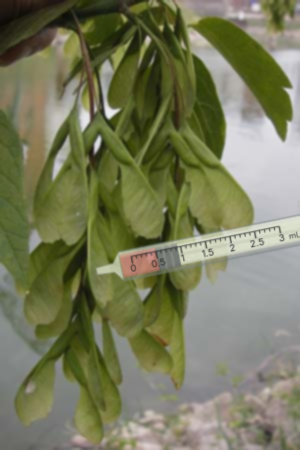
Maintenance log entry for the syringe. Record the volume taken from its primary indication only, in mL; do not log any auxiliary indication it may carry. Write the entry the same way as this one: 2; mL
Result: 0.5; mL
